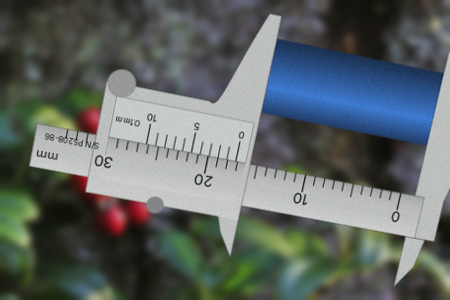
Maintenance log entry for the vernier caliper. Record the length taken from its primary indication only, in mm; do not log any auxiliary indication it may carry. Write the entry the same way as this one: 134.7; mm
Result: 17.2; mm
